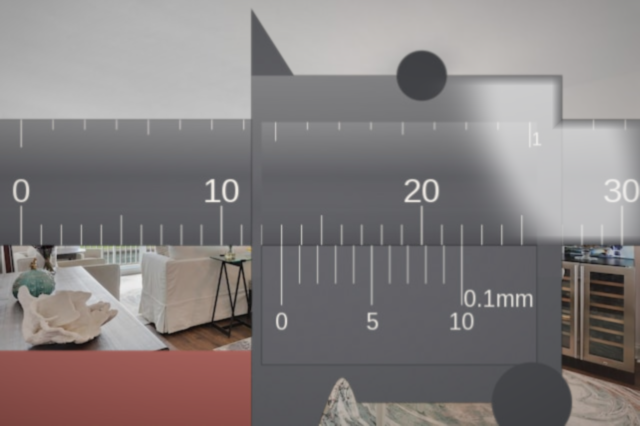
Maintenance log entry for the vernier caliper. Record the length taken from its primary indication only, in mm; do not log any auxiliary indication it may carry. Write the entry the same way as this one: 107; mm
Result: 13.0; mm
